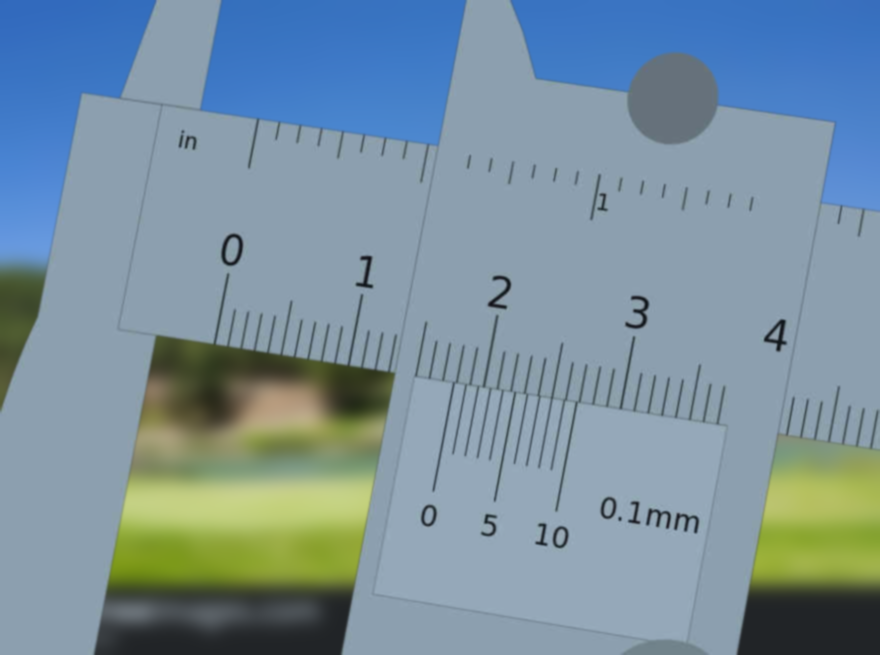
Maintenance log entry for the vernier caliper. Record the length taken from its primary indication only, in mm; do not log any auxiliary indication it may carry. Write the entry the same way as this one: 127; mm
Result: 17.8; mm
